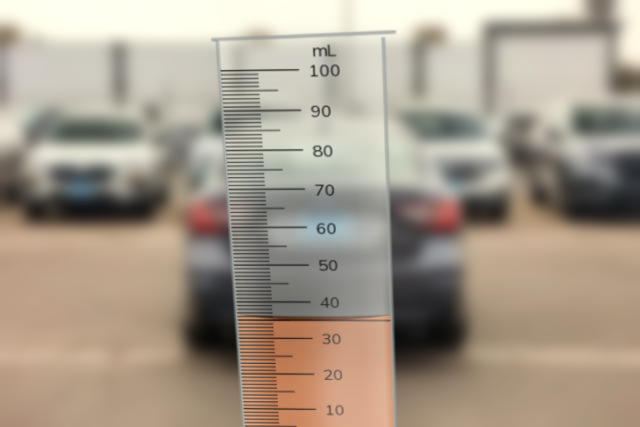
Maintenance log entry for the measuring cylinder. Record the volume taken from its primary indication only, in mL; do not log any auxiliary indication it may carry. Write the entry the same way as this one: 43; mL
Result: 35; mL
